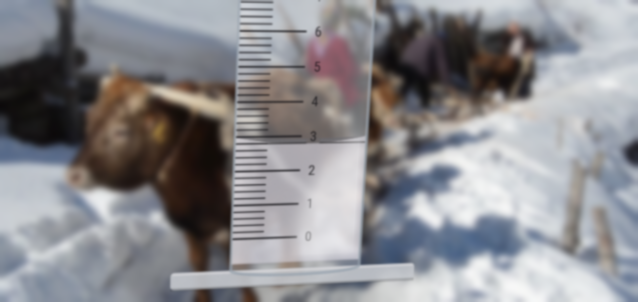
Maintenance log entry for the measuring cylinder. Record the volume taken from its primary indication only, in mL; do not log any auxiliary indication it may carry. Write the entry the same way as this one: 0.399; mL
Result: 2.8; mL
